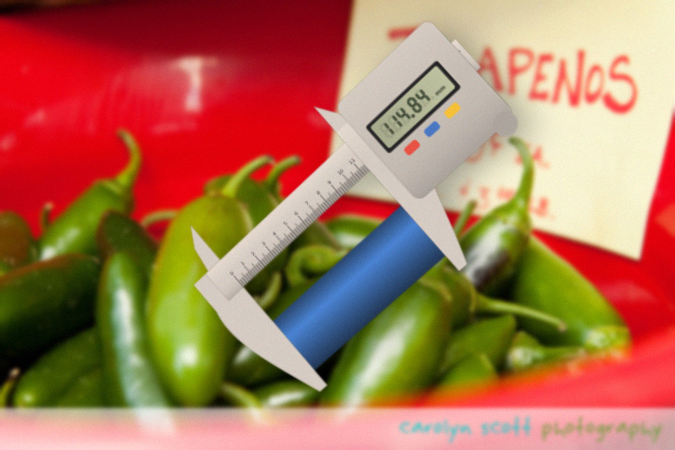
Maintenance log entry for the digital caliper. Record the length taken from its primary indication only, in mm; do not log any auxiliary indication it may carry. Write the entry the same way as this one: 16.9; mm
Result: 114.84; mm
